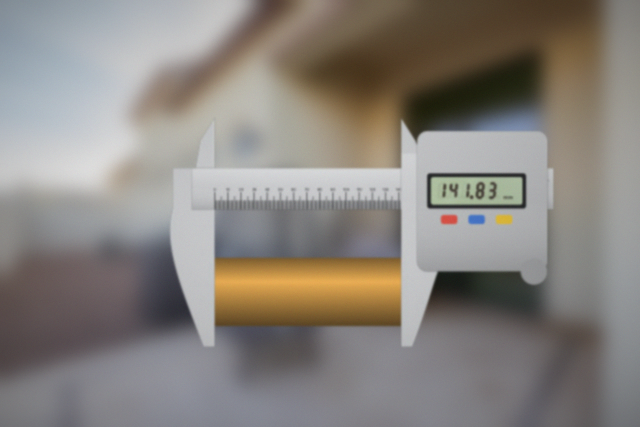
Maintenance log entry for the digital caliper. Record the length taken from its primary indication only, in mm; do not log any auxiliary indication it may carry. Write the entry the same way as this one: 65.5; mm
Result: 141.83; mm
